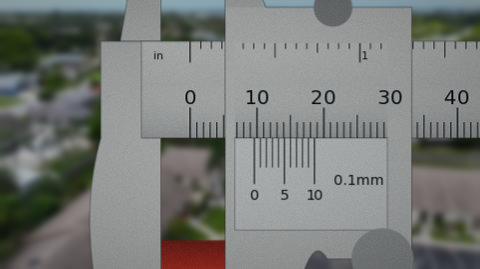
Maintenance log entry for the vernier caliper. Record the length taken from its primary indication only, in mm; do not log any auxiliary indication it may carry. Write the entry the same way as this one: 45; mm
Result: 9.6; mm
